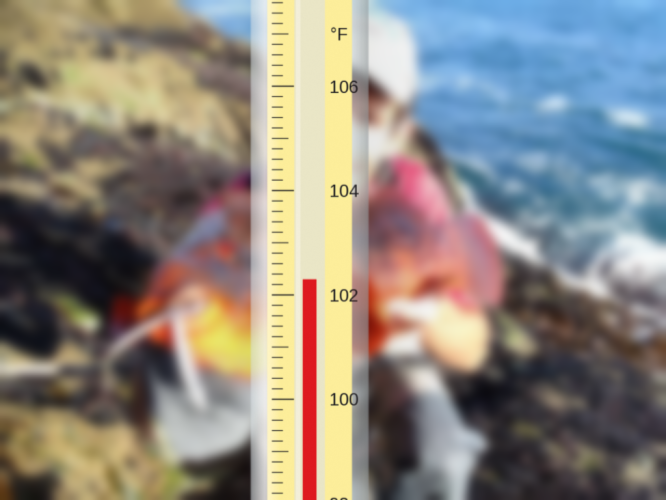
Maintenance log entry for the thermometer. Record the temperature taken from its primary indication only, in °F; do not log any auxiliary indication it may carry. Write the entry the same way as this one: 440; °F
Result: 102.3; °F
